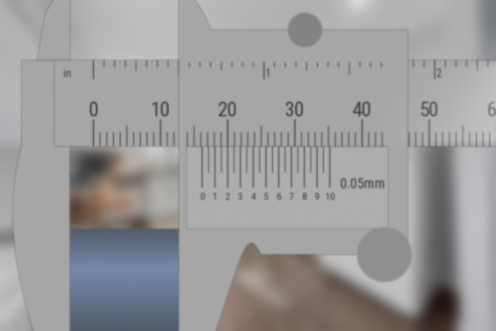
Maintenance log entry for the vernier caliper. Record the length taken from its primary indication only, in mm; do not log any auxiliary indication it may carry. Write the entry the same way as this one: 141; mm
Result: 16.2; mm
